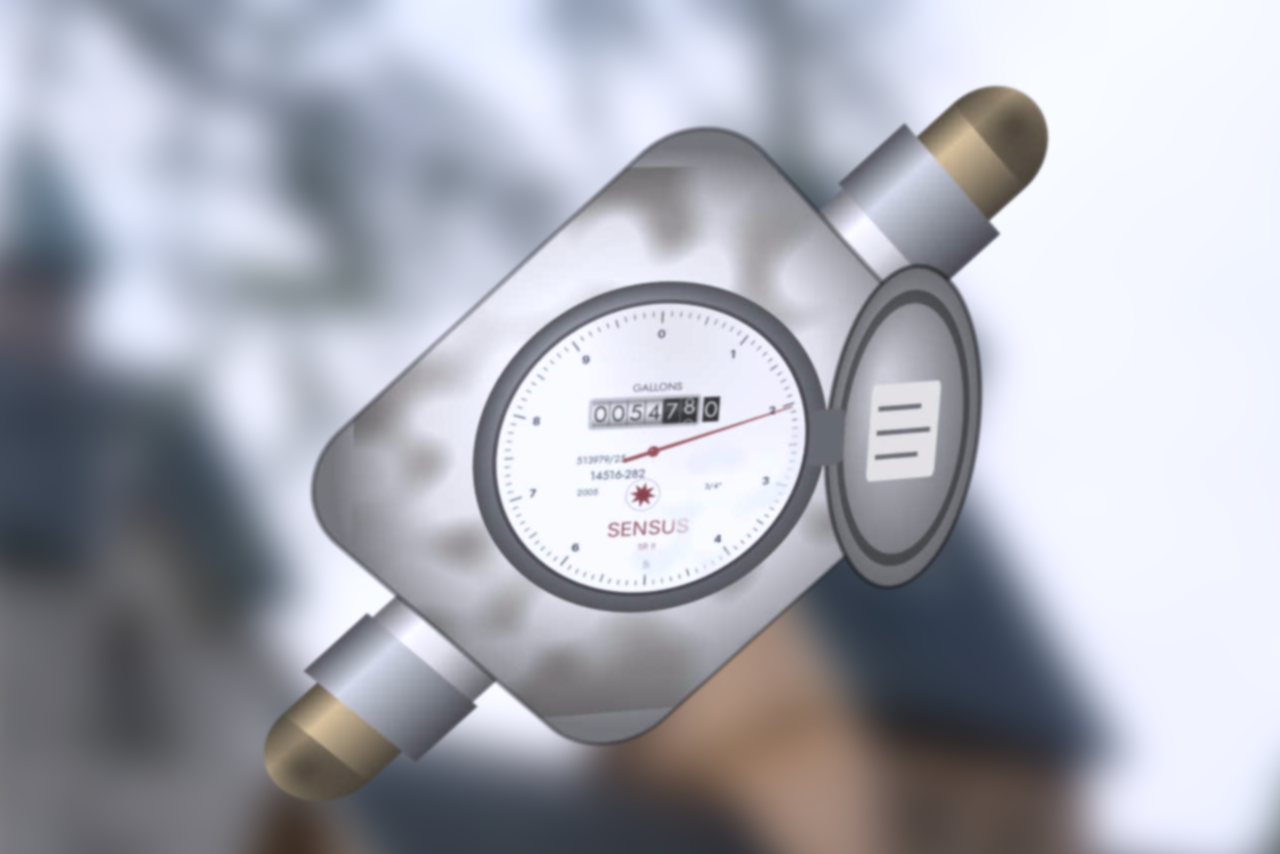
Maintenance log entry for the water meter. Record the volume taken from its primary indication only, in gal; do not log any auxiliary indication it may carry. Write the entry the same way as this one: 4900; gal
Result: 54782.0; gal
